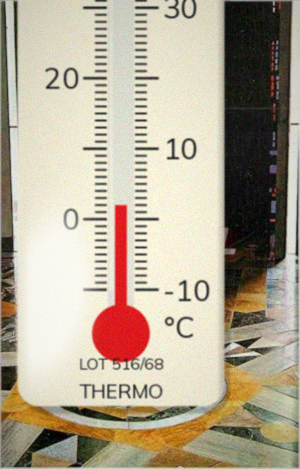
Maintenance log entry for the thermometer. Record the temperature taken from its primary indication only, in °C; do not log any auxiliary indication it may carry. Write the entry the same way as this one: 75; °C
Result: 2; °C
